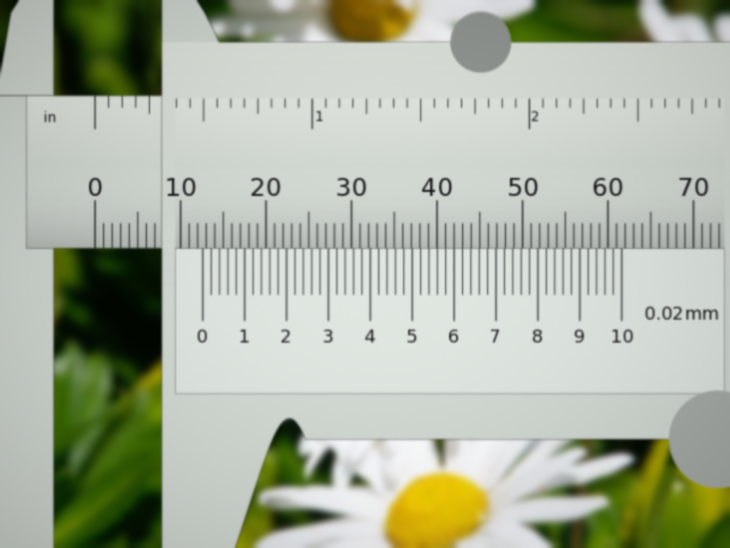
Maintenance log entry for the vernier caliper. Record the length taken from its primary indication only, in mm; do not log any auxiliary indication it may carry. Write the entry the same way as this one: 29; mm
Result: 12.6; mm
